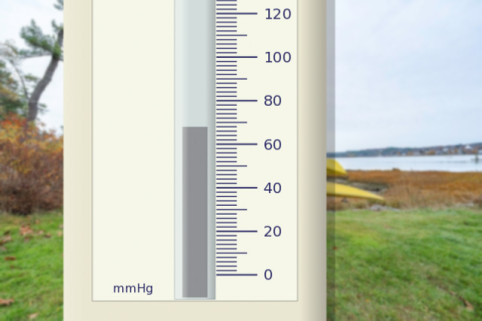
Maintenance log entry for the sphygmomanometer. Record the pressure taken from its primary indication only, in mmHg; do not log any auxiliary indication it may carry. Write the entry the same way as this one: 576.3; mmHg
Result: 68; mmHg
